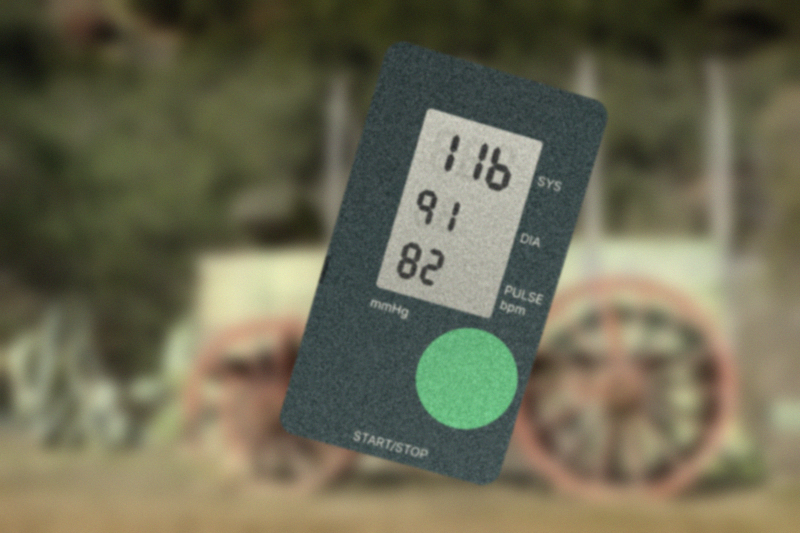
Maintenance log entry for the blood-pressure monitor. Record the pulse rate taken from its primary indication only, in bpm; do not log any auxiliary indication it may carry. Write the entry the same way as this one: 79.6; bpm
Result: 82; bpm
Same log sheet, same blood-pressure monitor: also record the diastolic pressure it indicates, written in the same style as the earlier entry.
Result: 91; mmHg
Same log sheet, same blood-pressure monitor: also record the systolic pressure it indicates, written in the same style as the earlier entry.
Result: 116; mmHg
